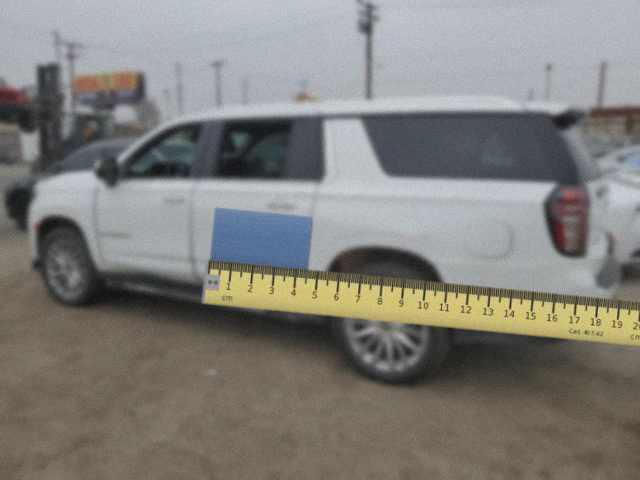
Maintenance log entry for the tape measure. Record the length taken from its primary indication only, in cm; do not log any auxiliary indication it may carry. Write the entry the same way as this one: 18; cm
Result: 4.5; cm
